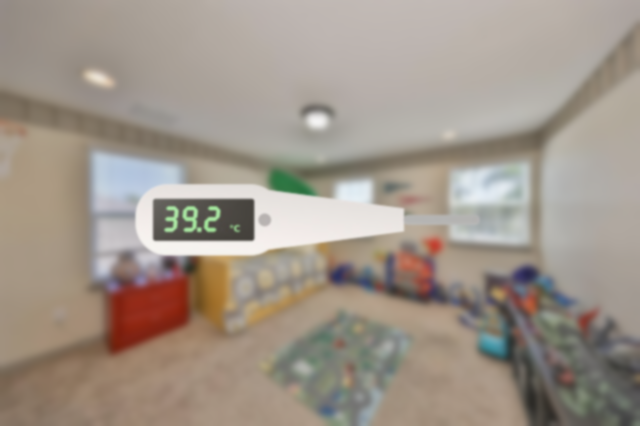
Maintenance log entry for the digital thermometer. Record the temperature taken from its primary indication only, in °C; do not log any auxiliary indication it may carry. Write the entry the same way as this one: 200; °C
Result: 39.2; °C
